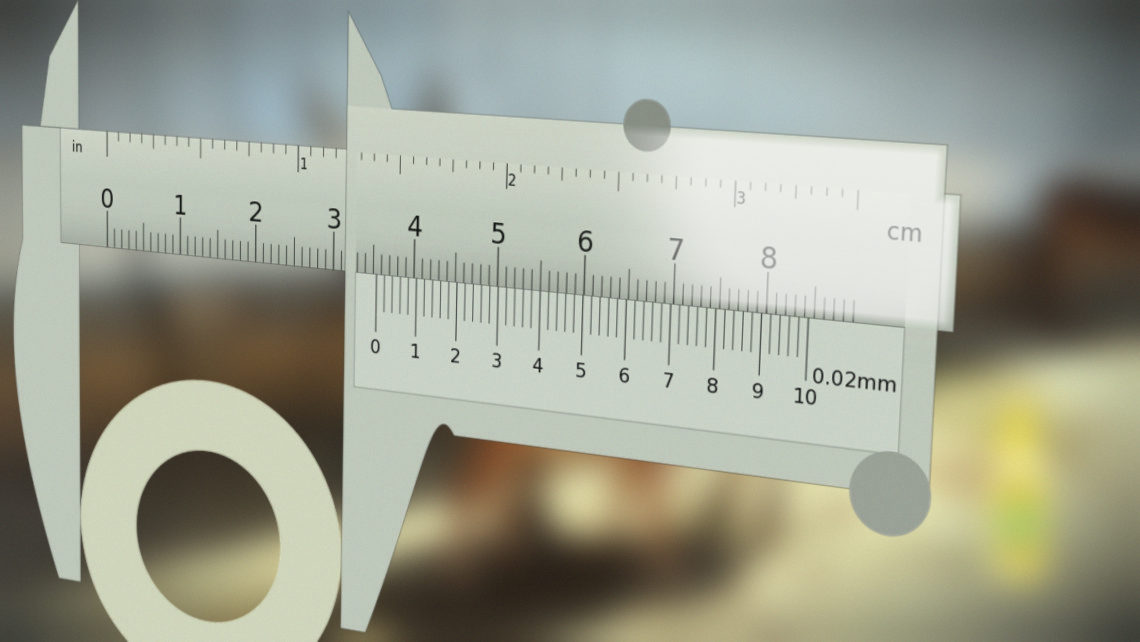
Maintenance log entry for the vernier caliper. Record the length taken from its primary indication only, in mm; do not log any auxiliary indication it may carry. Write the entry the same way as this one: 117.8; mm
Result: 35.4; mm
